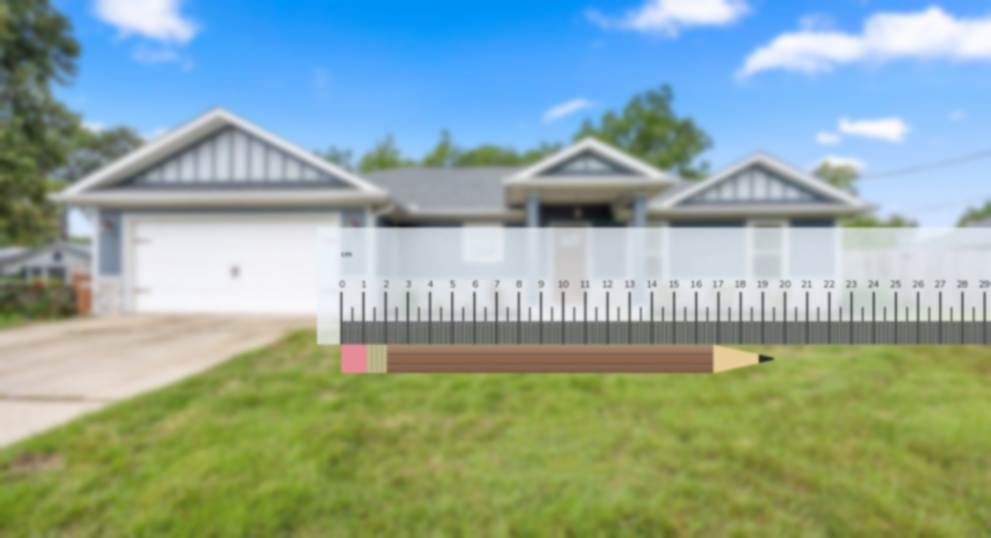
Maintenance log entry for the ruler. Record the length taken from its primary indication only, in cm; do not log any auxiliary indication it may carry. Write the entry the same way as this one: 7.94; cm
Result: 19.5; cm
